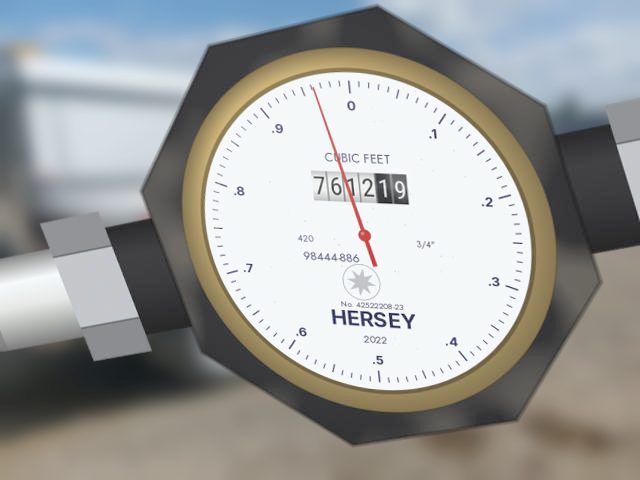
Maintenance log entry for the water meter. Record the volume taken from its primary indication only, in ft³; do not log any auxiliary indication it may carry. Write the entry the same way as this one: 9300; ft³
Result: 761218.96; ft³
